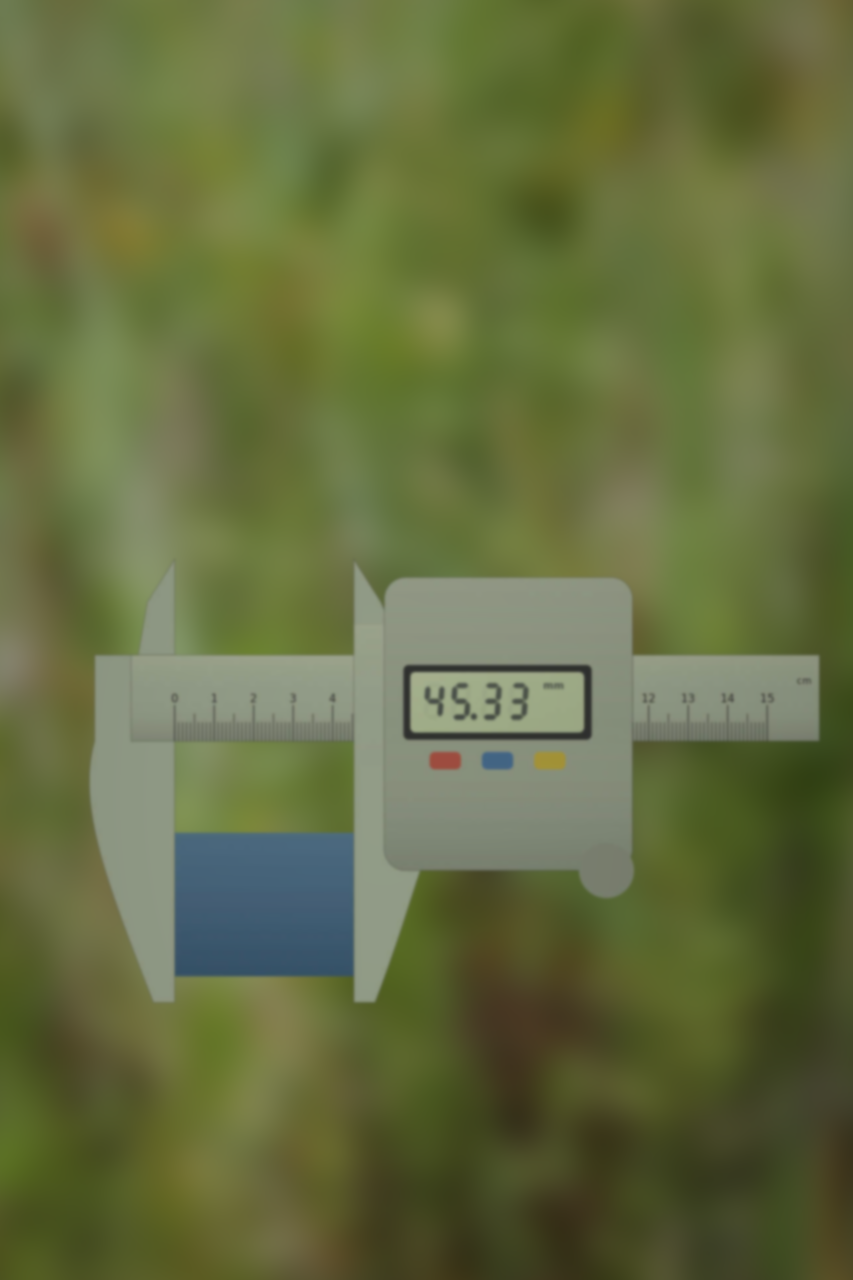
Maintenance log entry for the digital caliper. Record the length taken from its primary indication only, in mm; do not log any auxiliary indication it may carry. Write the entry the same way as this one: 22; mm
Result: 45.33; mm
